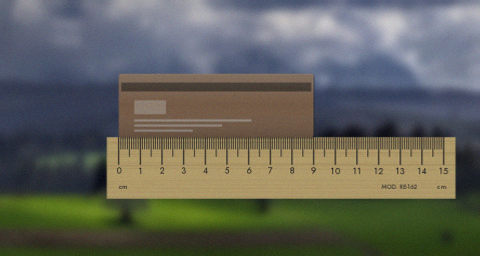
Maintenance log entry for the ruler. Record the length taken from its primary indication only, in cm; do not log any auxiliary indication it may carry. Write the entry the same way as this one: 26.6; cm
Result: 9; cm
